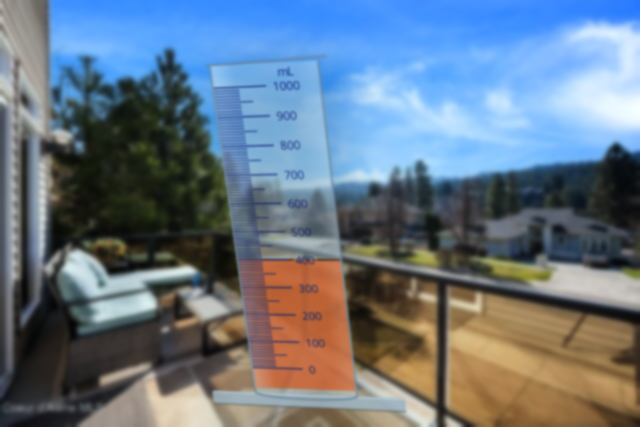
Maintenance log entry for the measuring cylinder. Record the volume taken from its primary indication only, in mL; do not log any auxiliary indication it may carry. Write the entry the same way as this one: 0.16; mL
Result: 400; mL
